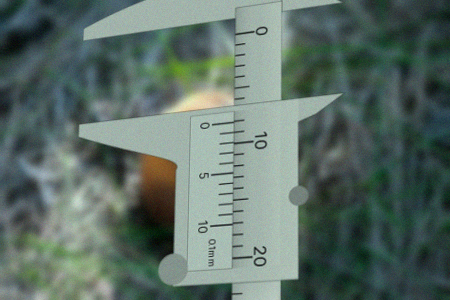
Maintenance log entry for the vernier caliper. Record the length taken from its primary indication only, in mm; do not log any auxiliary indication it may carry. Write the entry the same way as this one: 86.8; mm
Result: 8.1; mm
